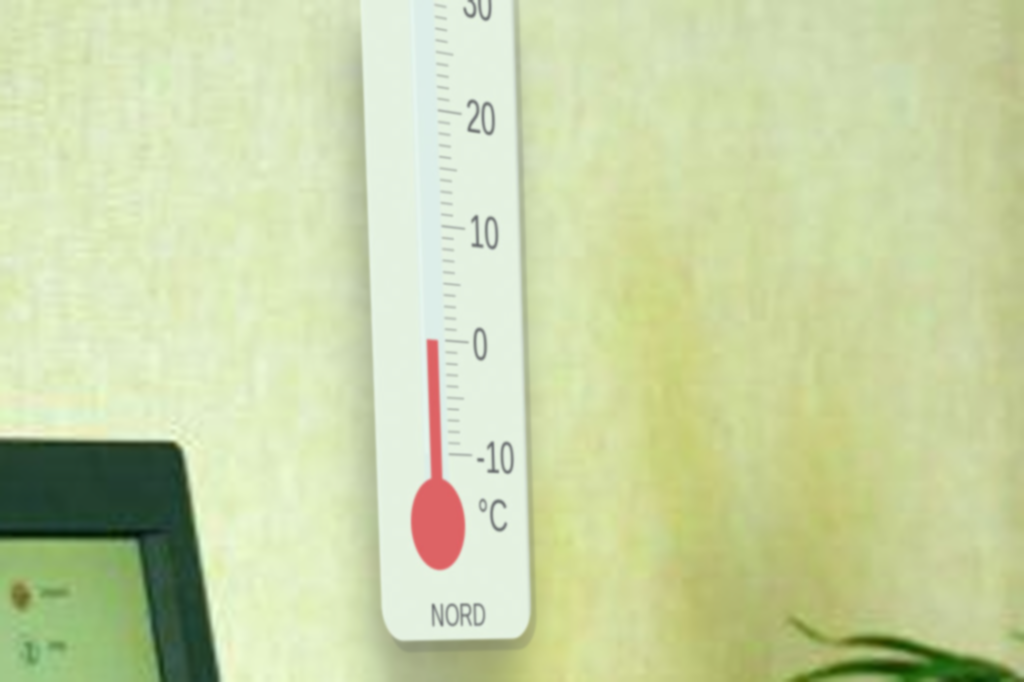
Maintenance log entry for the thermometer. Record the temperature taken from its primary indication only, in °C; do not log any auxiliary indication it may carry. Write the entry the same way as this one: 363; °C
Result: 0; °C
